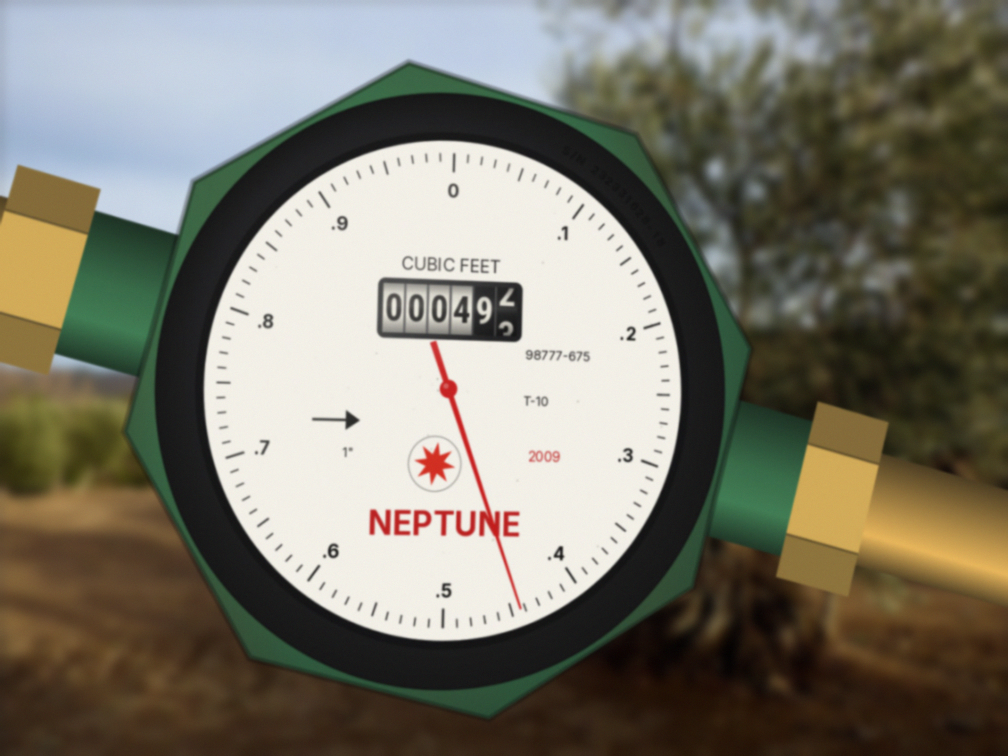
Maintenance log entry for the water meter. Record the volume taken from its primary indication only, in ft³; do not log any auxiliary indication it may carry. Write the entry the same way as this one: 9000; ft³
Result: 492.44; ft³
